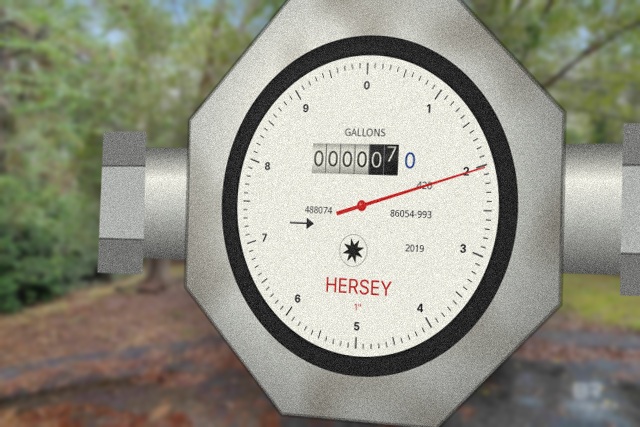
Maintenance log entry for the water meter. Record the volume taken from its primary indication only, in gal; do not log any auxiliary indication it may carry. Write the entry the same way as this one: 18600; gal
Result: 72.0; gal
